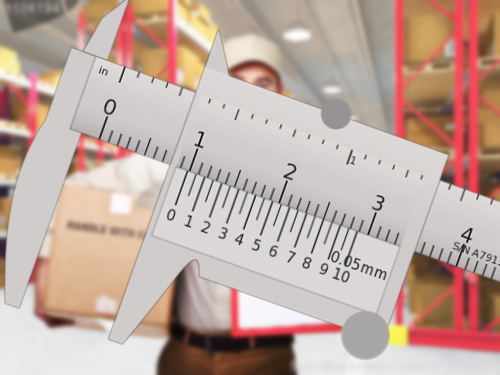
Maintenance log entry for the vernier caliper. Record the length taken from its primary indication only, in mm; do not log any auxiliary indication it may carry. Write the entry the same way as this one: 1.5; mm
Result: 9.8; mm
